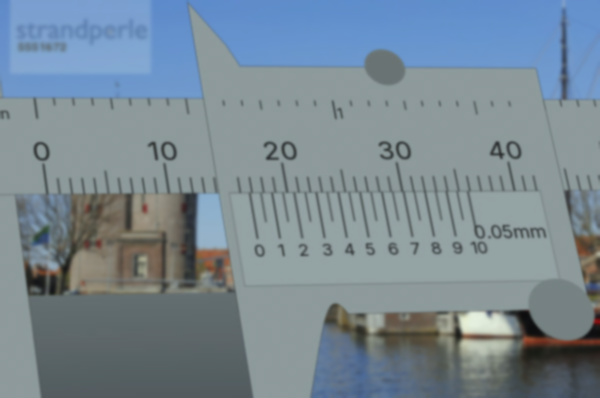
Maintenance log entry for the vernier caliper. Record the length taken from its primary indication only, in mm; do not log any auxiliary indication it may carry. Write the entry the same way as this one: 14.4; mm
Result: 16.8; mm
